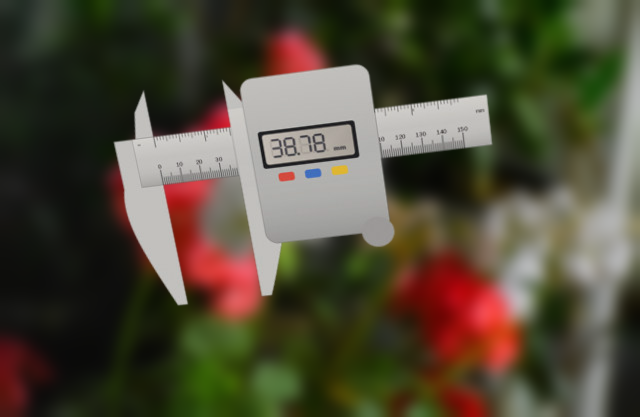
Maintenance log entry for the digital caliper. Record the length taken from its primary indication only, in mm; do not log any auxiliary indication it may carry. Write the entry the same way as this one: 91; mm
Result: 38.78; mm
